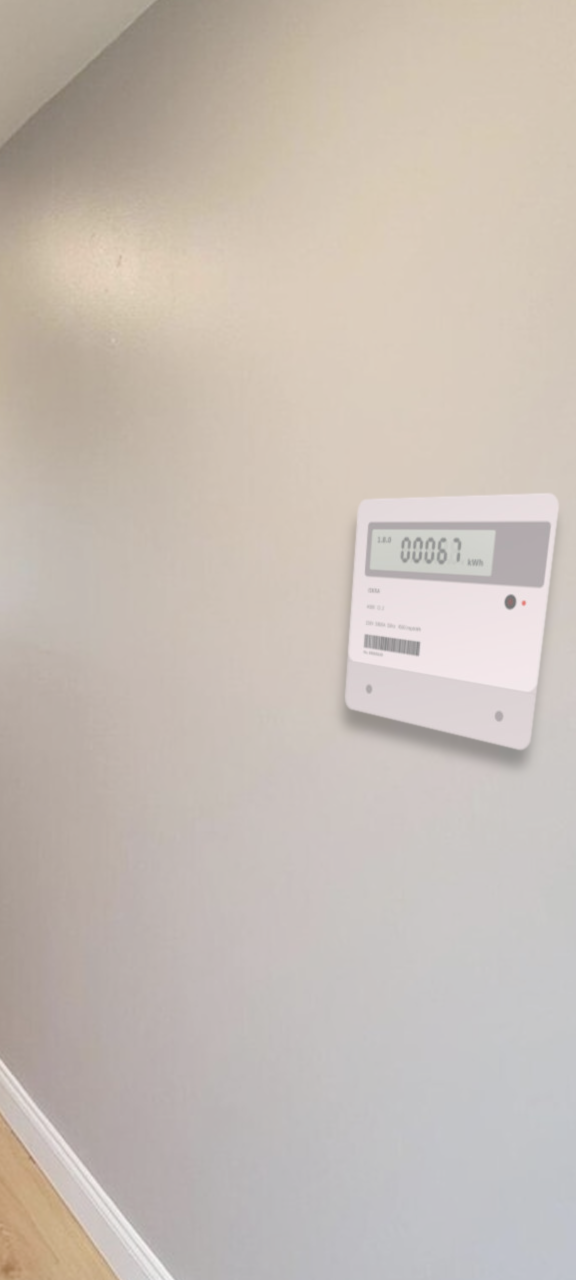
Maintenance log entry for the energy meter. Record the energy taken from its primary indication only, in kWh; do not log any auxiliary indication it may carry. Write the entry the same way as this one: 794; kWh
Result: 67; kWh
